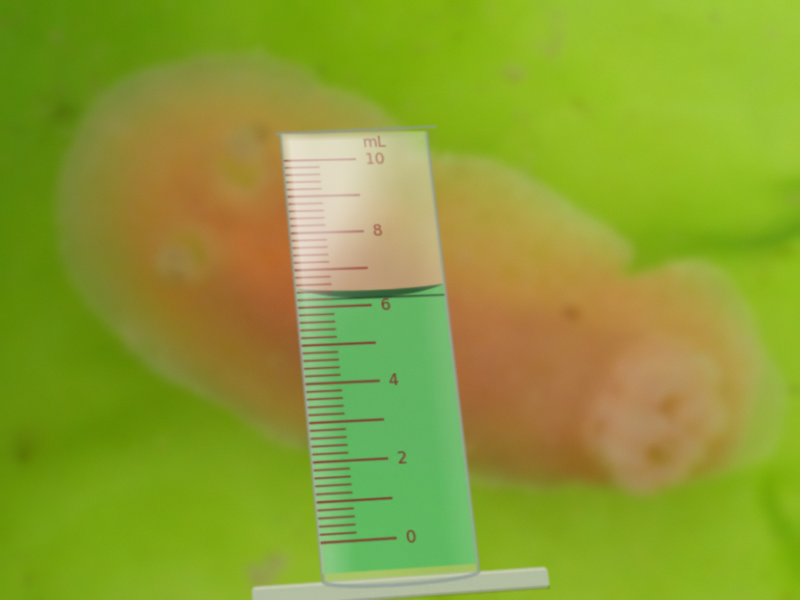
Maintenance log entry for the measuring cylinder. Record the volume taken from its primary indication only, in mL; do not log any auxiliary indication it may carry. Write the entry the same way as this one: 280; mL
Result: 6.2; mL
